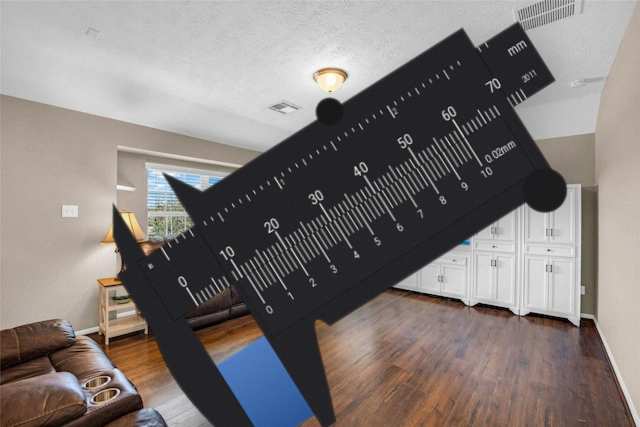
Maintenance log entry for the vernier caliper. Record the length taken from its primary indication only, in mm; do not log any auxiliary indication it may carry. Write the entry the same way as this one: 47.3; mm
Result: 11.0; mm
